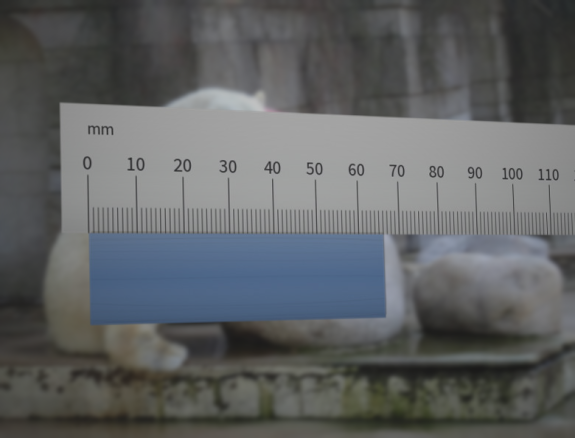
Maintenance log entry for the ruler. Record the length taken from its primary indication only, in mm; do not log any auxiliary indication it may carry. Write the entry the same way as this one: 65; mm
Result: 66; mm
